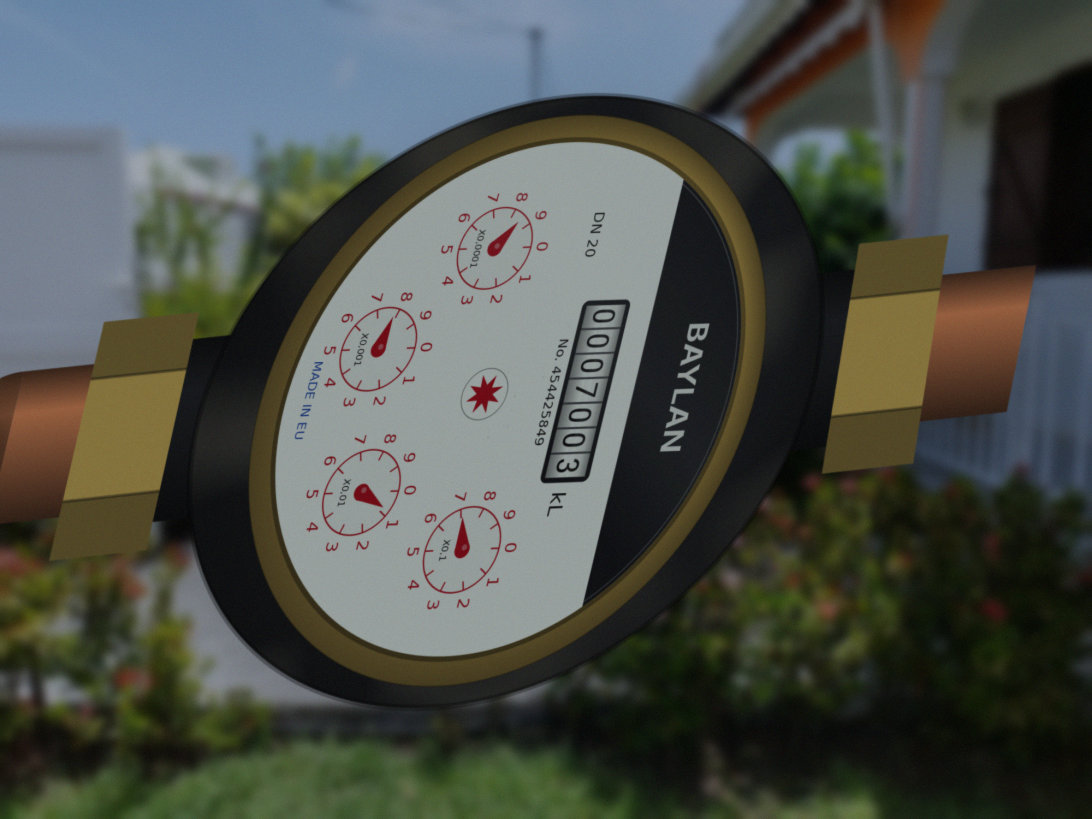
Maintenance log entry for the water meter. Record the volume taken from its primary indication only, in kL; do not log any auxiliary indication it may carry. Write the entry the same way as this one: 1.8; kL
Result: 7003.7078; kL
